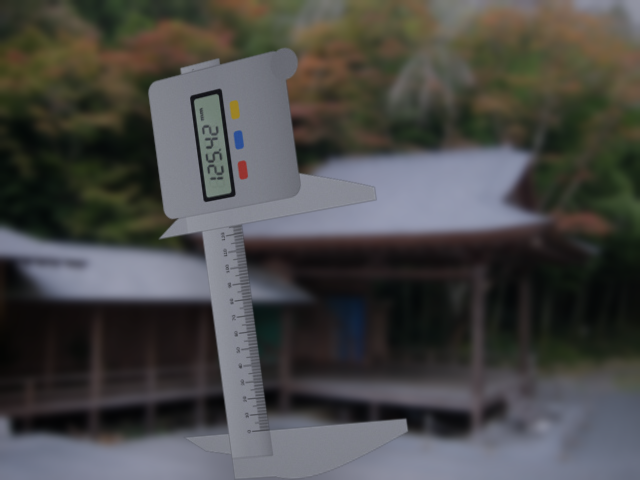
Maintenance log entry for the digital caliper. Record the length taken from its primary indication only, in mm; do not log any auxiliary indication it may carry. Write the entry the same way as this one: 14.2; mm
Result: 125.42; mm
